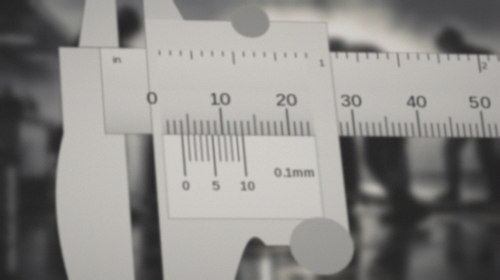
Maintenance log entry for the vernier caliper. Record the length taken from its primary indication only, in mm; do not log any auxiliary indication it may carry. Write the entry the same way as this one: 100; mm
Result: 4.0; mm
